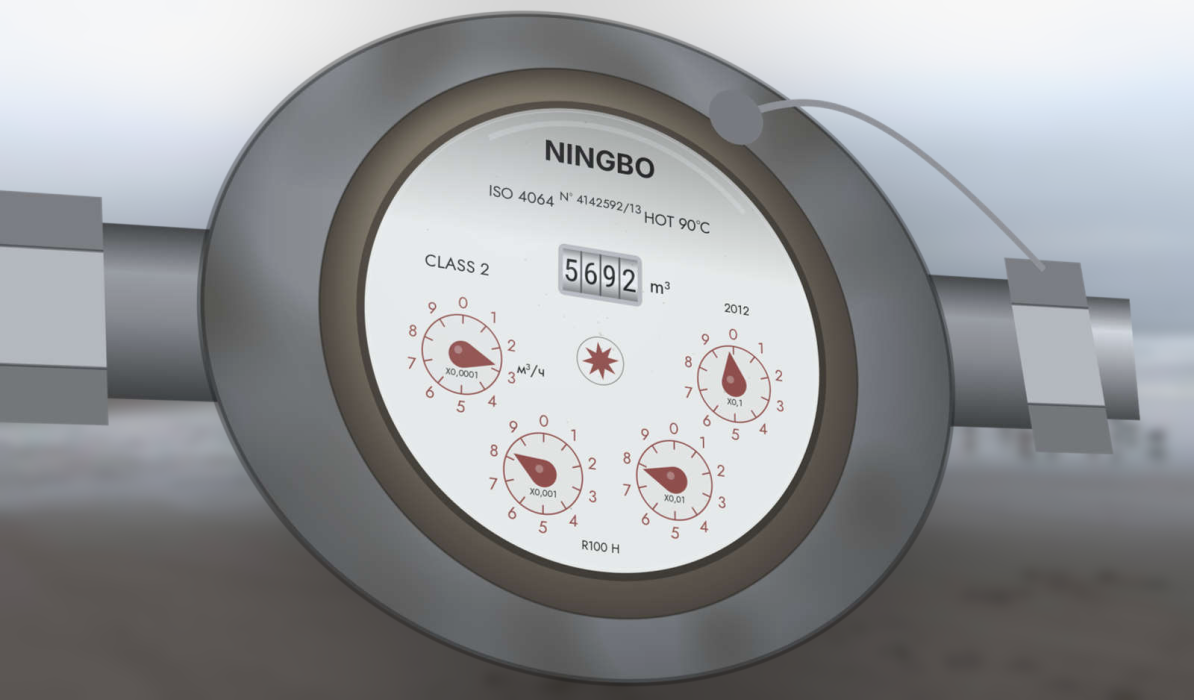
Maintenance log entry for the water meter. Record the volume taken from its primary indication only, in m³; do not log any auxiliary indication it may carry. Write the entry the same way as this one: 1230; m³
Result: 5691.9782; m³
